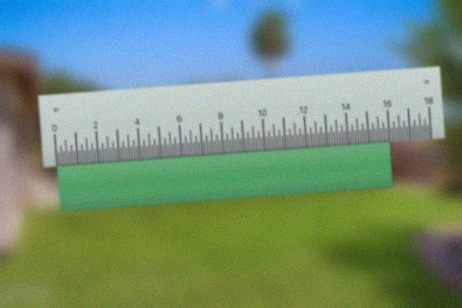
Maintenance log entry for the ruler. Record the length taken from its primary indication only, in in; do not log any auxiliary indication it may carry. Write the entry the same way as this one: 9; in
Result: 16; in
